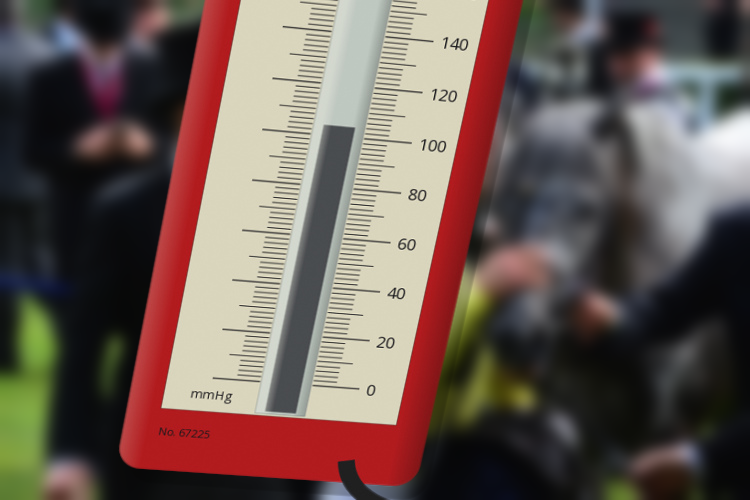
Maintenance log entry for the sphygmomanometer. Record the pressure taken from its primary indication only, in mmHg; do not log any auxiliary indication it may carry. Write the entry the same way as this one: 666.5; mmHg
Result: 104; mmHg
